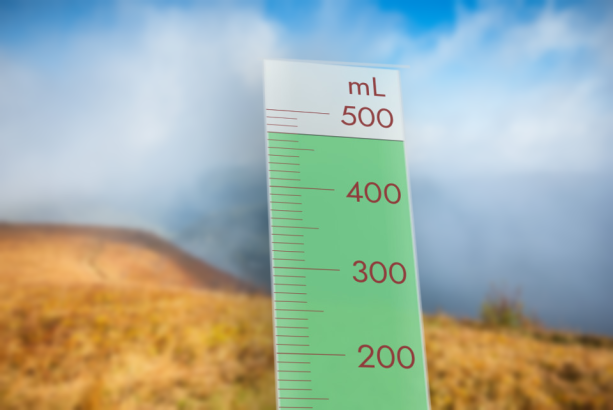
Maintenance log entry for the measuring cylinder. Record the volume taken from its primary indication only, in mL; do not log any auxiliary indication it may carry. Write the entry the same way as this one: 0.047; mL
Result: 470; mL
